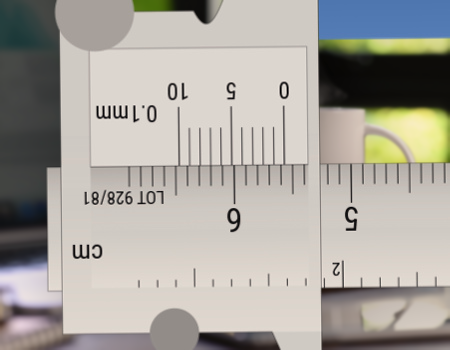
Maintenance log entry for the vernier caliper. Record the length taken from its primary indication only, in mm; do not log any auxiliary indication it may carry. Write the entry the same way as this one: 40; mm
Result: 55.7; mm
